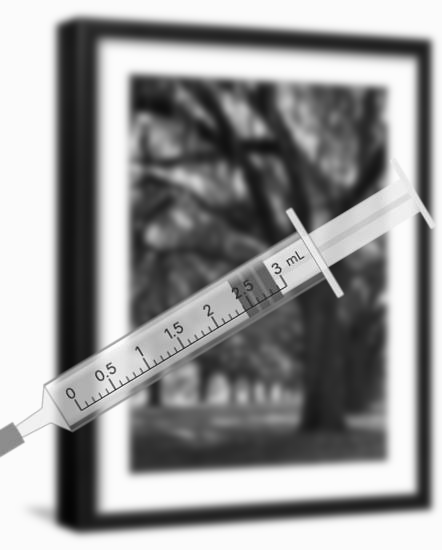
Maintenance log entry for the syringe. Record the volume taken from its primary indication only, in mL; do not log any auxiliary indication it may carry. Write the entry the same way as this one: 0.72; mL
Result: 2.4; mL
